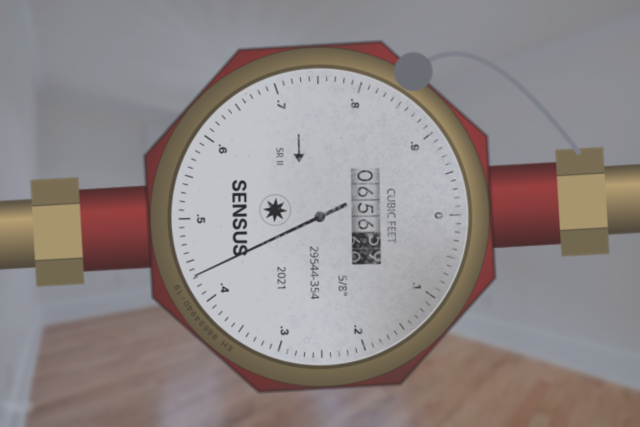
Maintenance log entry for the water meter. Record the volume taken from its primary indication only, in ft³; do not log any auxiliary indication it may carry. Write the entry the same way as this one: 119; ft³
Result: 65659.43; ft³
